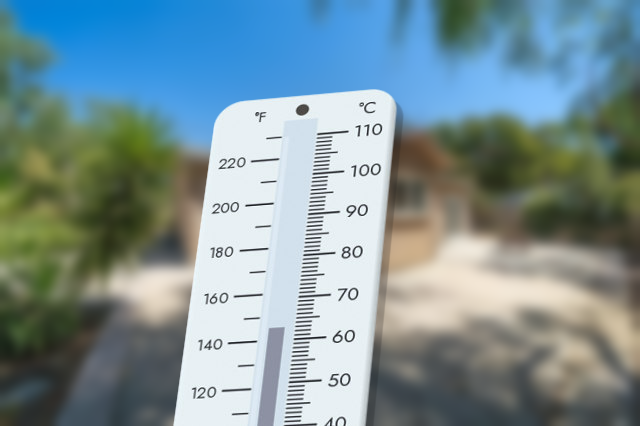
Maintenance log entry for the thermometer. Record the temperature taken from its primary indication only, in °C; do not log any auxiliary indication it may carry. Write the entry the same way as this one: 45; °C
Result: 63; °C
